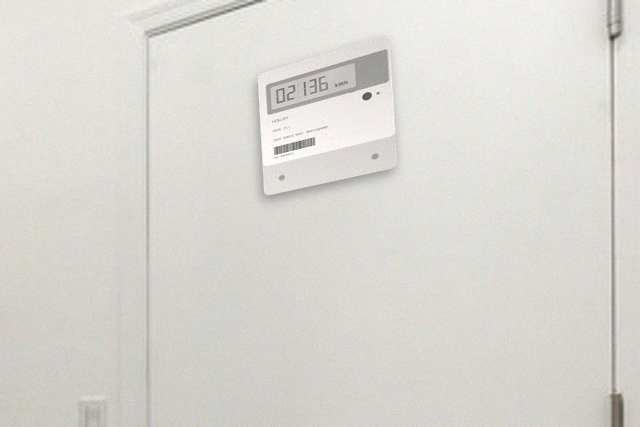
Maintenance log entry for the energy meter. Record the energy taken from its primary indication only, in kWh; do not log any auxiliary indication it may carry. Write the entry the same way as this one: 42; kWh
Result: 2136; kWh
